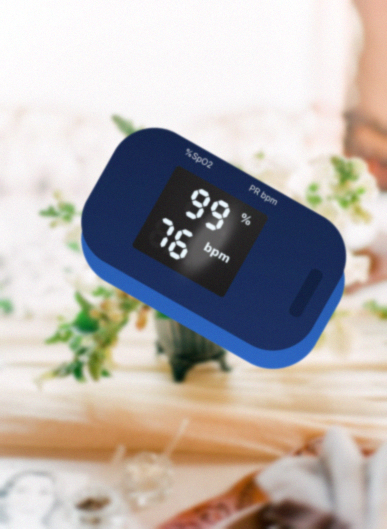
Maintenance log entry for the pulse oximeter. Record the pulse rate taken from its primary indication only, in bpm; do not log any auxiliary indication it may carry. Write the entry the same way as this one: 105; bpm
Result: 76; bpm
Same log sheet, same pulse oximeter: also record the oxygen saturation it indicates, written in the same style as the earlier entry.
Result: 99; %
